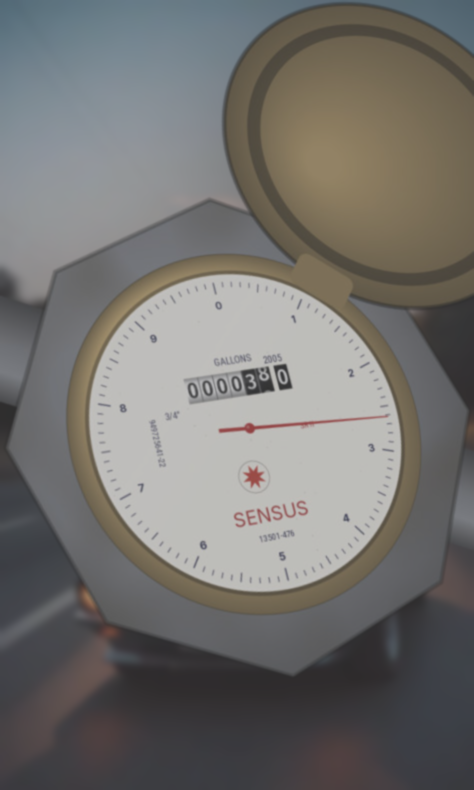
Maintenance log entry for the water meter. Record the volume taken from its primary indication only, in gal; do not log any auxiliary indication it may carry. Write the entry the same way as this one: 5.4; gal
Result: 382.6; gal
